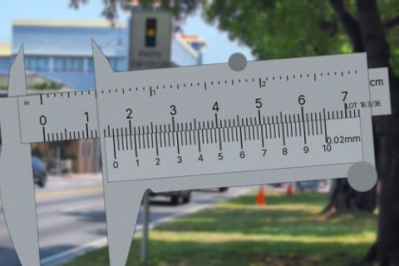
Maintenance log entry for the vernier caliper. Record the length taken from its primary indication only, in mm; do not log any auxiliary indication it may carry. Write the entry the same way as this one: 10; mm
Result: 16.0; mm
